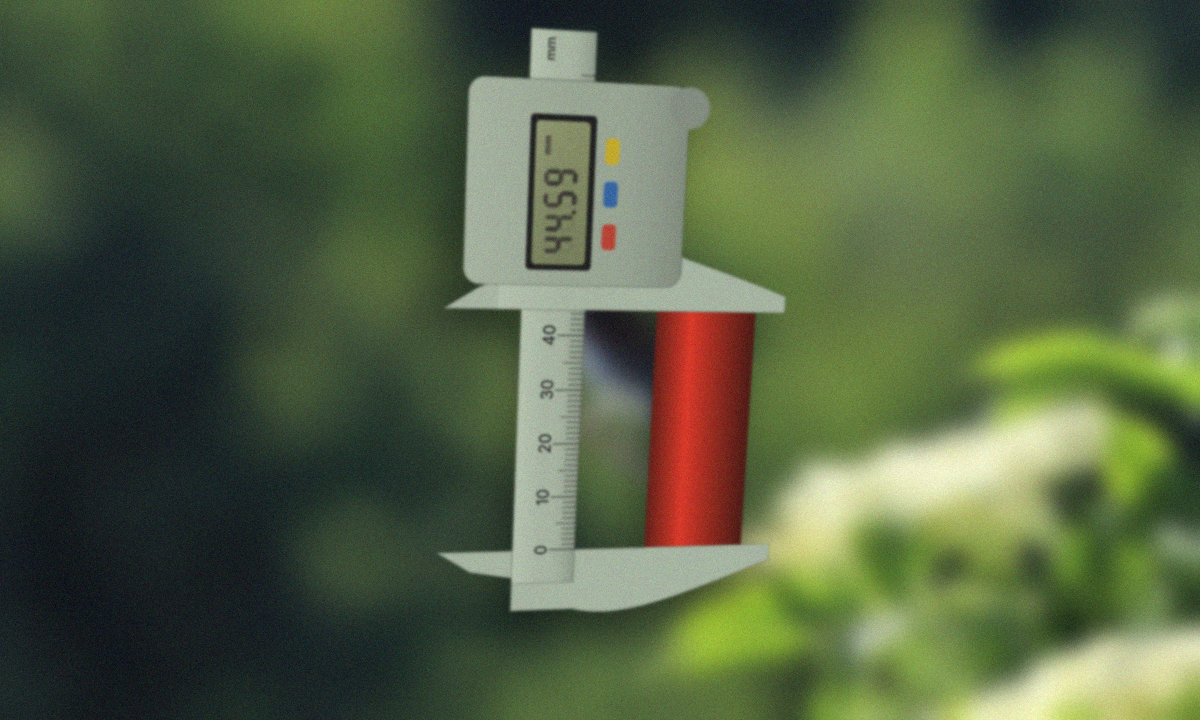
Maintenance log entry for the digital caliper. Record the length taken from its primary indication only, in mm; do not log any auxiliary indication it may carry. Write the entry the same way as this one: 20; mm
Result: 44.59; mm
